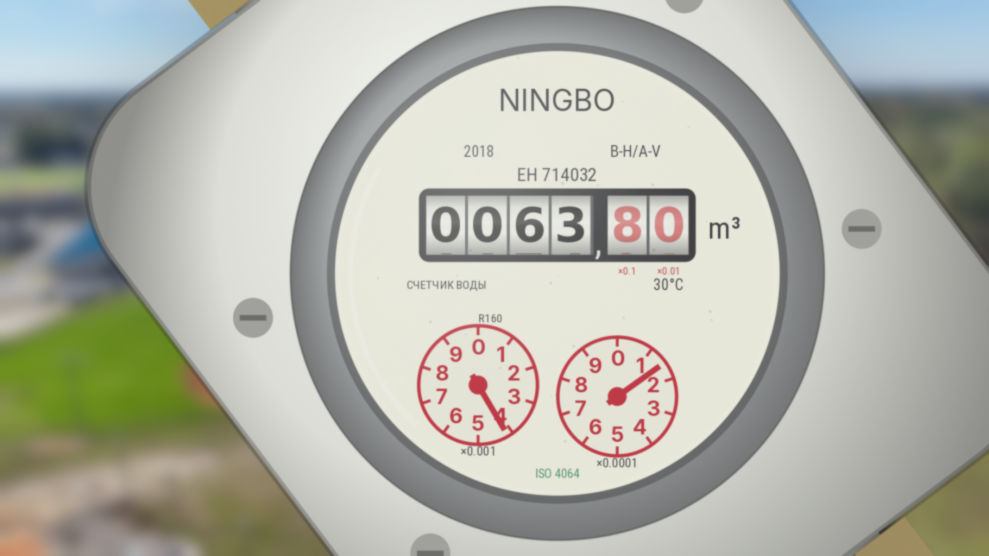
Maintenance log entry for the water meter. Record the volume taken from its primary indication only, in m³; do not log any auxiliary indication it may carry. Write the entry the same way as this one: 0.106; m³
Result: 63.8041; m³
